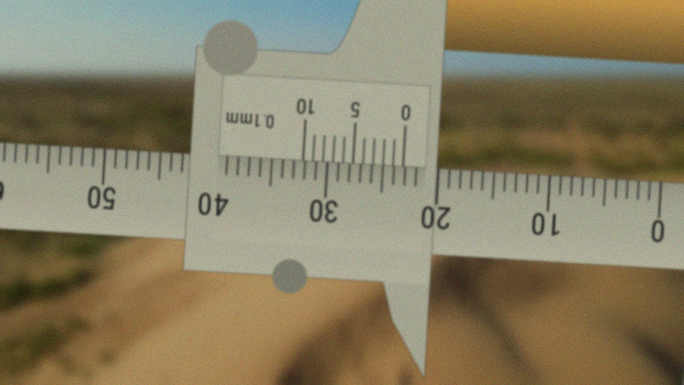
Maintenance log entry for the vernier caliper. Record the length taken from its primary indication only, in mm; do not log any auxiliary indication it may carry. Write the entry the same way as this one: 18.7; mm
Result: 23.2; mm
